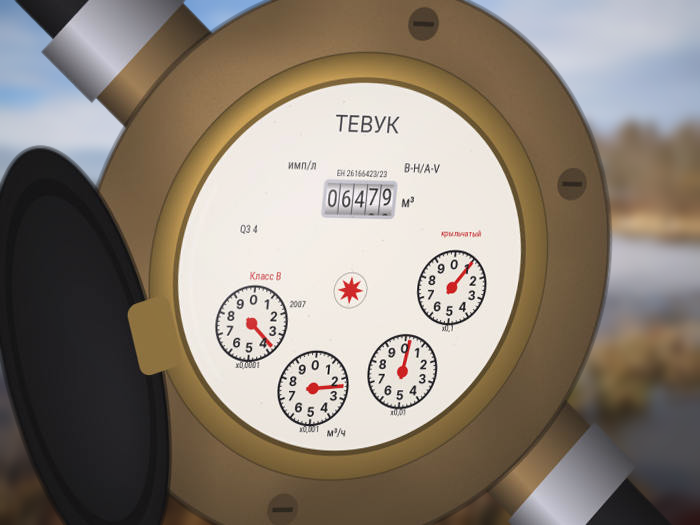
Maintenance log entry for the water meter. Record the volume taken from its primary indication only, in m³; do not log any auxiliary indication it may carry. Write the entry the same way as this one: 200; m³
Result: 6479.1023; m³
